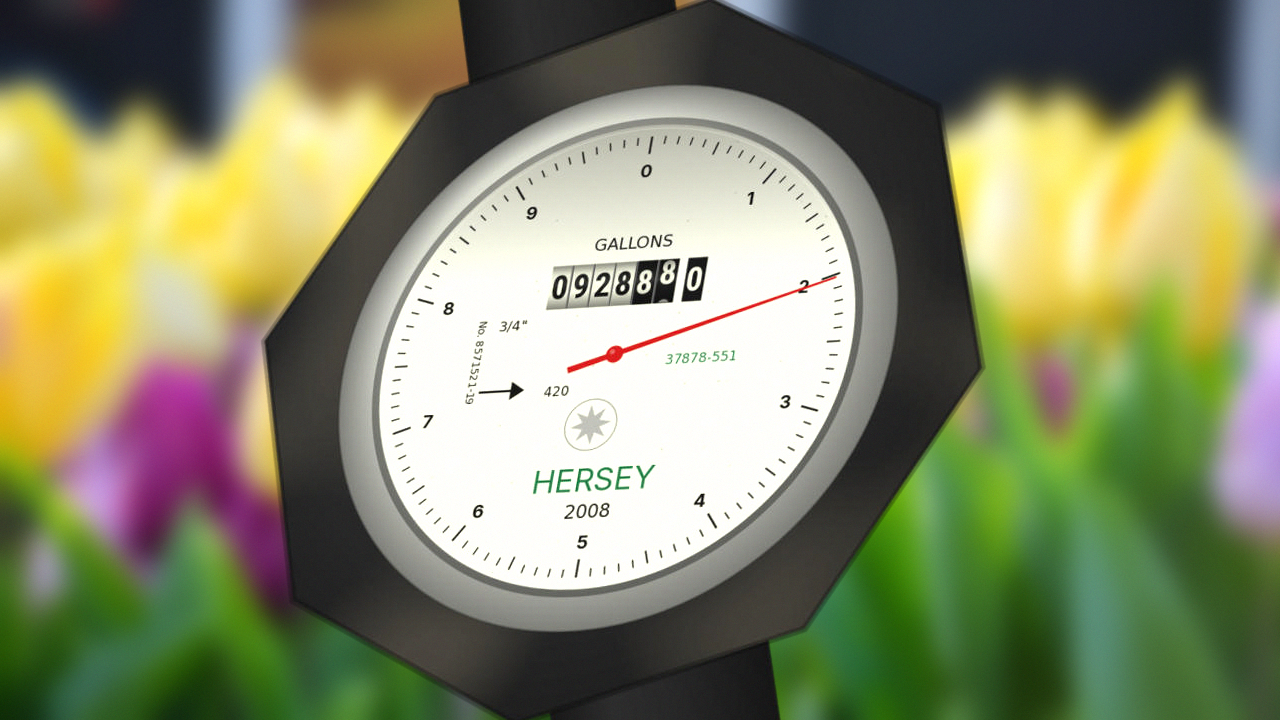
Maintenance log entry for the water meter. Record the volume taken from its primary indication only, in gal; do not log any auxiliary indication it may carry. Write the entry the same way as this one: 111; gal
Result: 928882.0; gal
